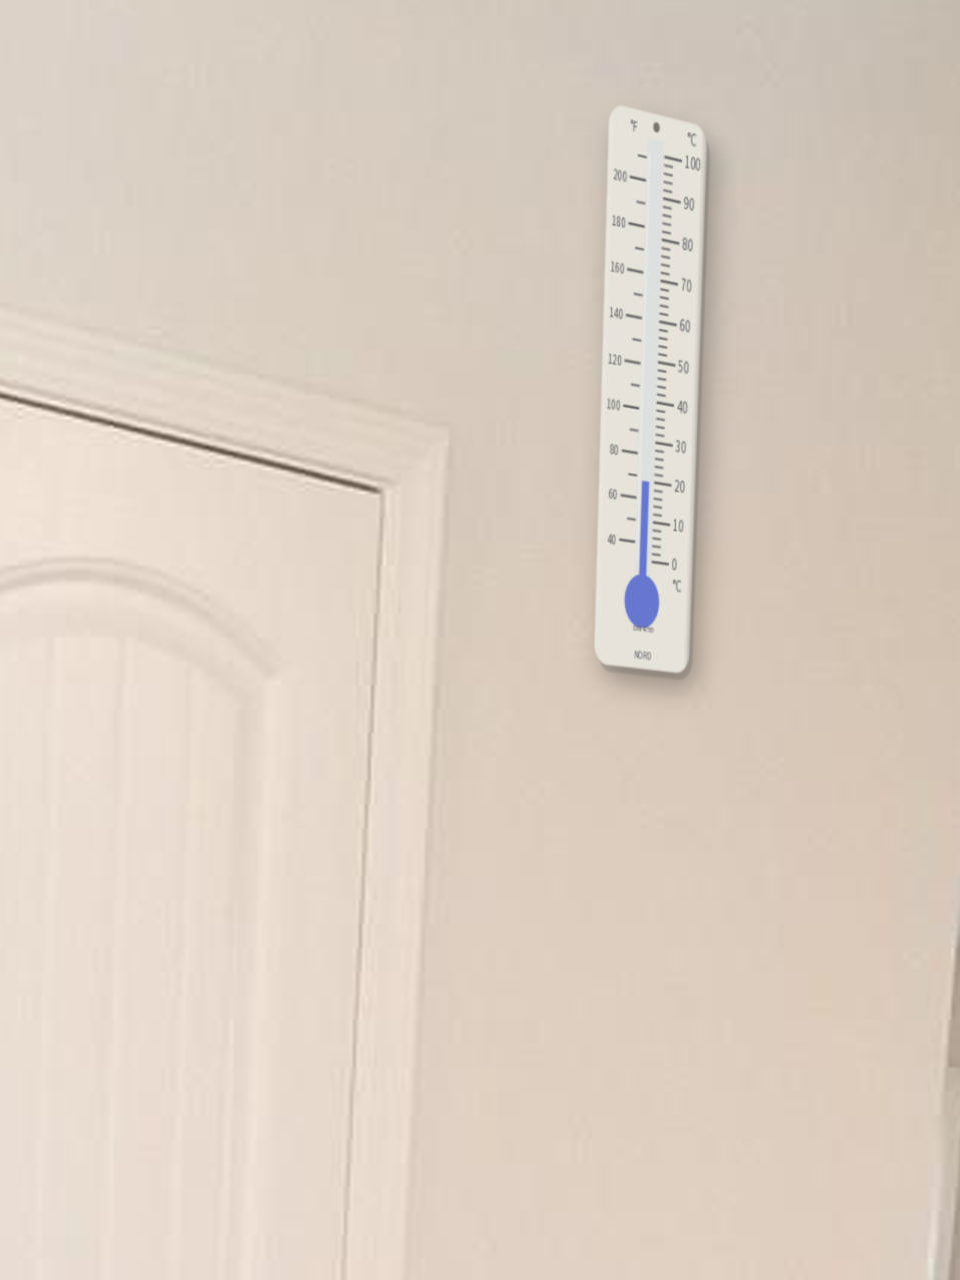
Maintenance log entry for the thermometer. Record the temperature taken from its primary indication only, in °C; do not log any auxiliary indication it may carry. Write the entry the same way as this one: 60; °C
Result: 20; °C
